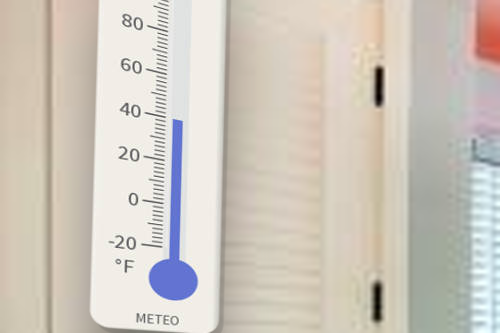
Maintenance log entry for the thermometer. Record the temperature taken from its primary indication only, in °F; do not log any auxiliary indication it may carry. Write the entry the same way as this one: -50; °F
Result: 40; °F
